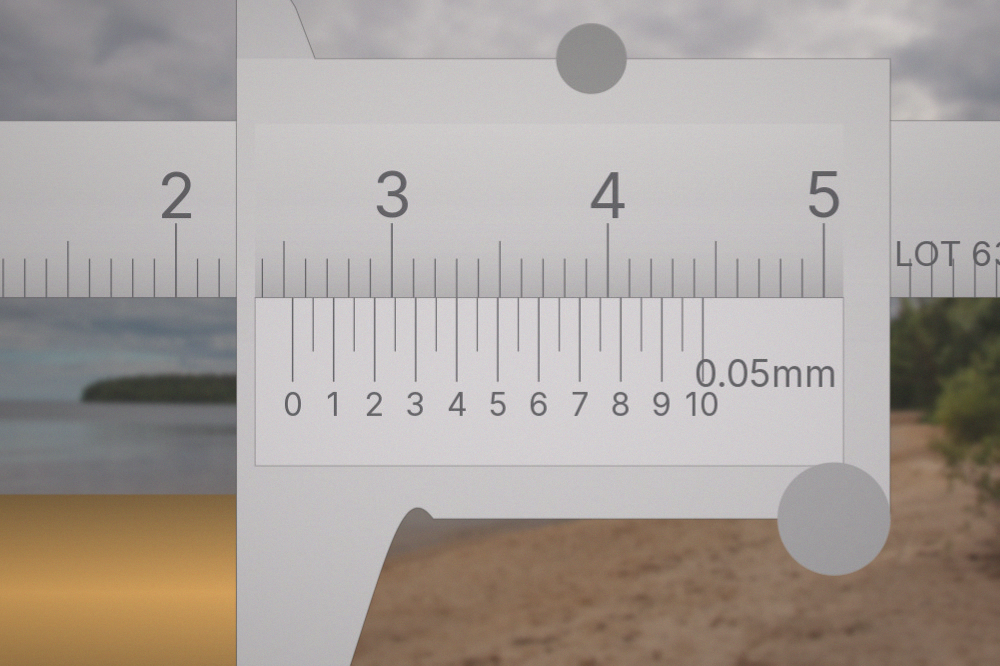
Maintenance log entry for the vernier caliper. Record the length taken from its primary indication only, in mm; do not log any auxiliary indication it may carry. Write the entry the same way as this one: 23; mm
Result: 25.4; mm
